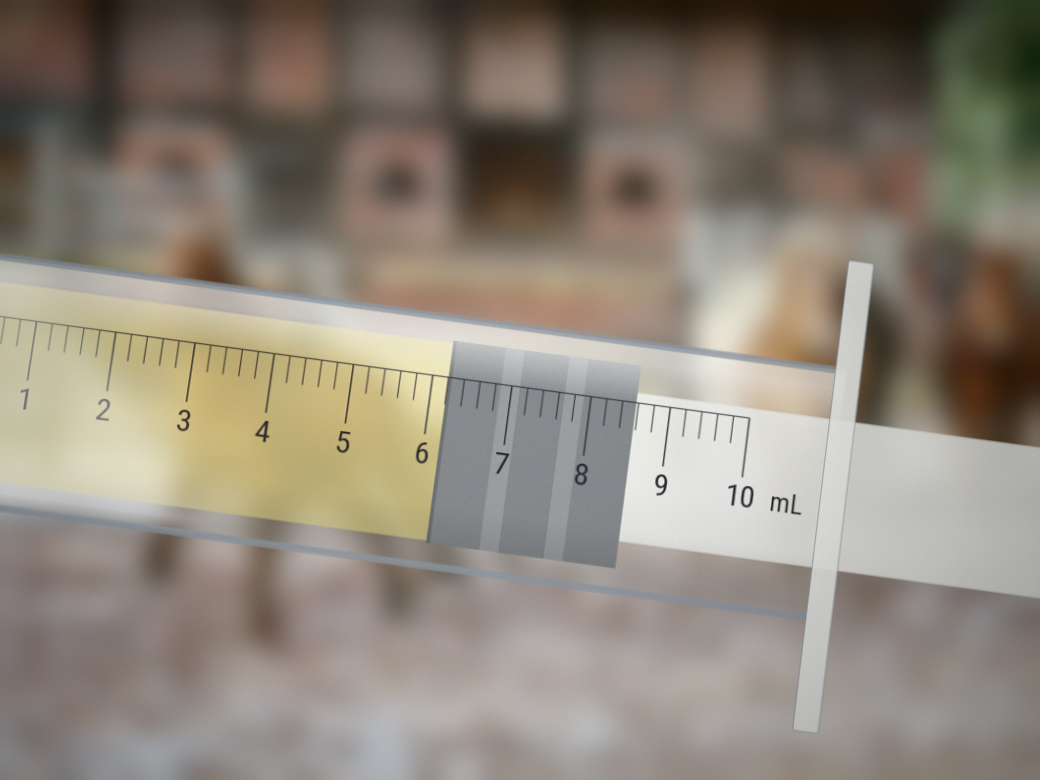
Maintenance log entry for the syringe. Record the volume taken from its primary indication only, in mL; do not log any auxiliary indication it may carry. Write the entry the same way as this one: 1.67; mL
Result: 6.2; mL
